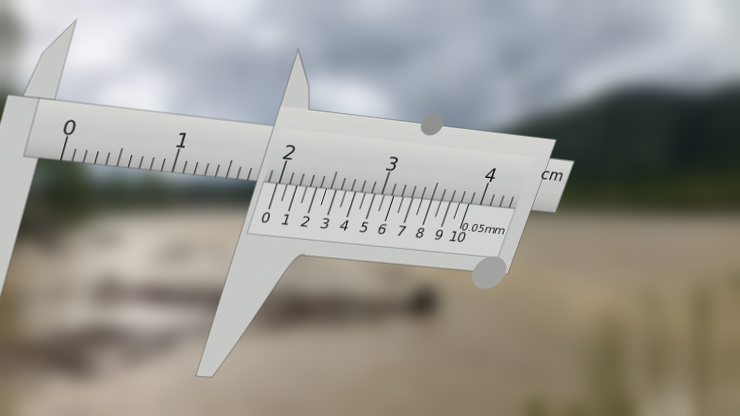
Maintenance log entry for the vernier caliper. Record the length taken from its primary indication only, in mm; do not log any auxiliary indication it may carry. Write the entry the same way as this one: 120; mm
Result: 19.8; mm
